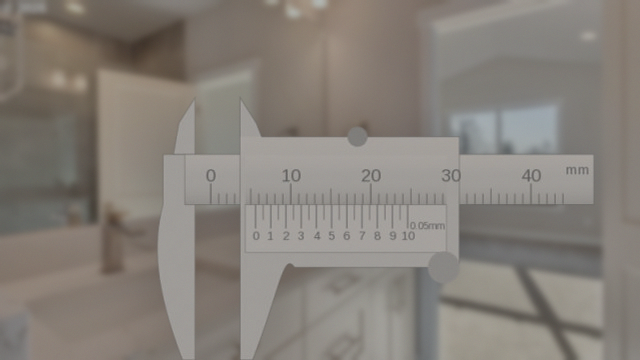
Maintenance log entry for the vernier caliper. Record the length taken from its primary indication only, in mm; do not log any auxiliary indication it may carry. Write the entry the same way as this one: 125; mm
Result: 5.6; mm
